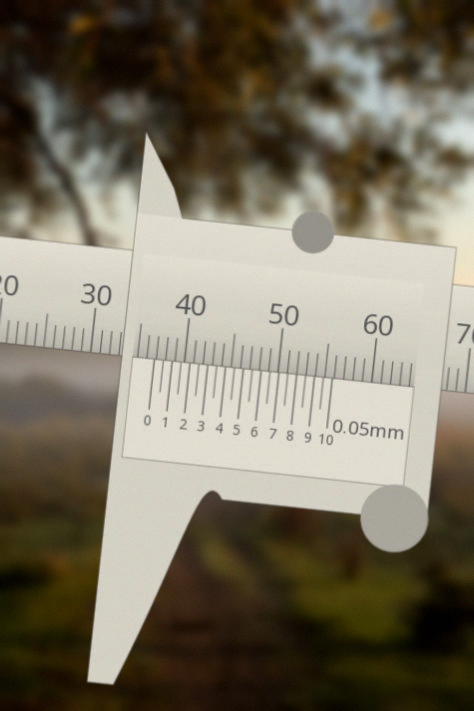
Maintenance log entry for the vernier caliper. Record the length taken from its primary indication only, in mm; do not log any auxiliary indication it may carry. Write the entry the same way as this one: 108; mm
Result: 36.8; mm
